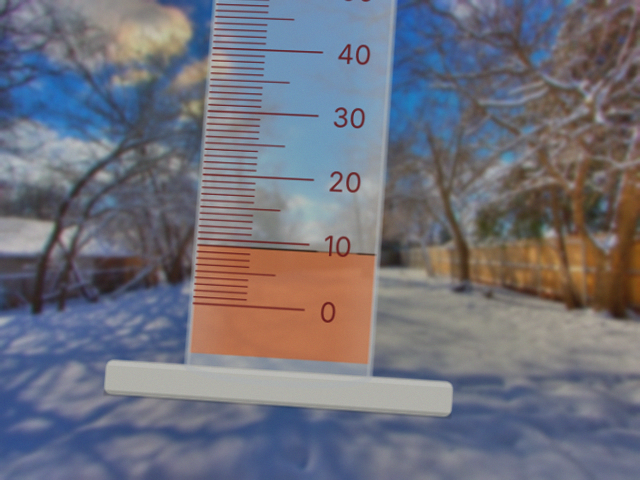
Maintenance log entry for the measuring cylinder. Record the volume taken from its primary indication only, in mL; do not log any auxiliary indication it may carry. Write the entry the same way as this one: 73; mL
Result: 9; mL
